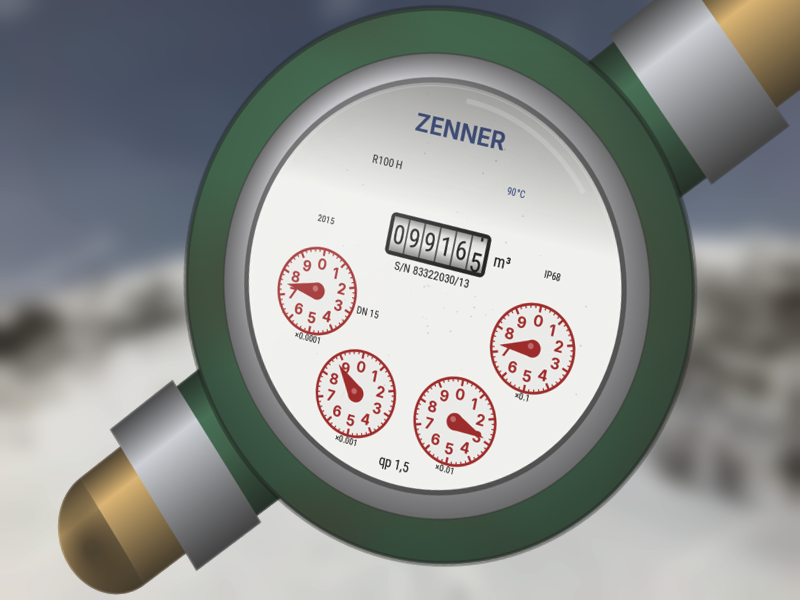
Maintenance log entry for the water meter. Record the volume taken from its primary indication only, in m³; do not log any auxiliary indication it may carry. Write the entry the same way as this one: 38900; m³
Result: 99164.7287; m³
